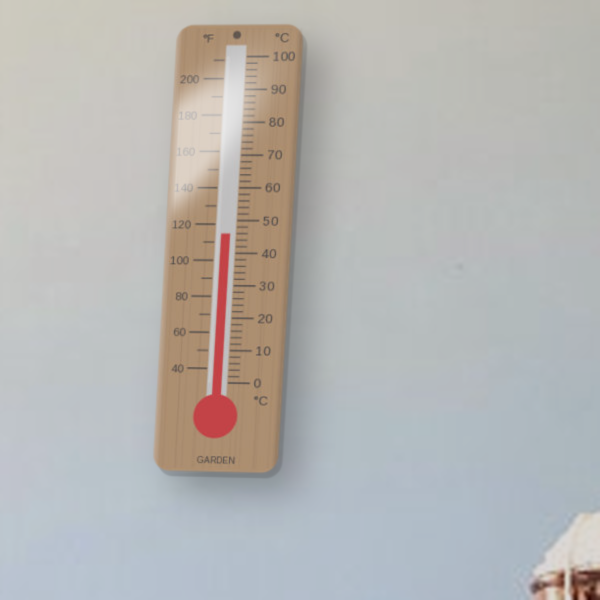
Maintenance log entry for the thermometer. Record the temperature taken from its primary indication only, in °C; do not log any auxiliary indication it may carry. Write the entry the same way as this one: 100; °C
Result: 46; °C
